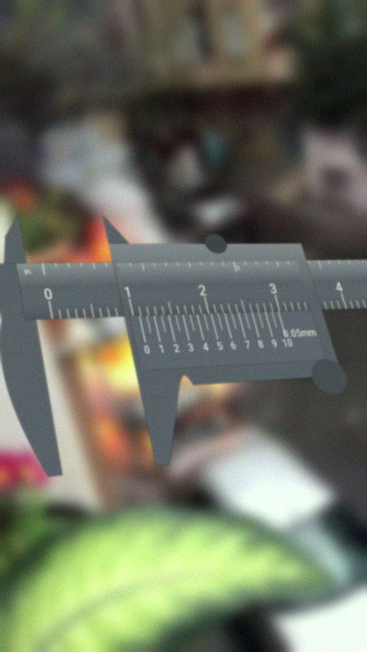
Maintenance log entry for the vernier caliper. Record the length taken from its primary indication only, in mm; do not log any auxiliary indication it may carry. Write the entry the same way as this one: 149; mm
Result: 10.8; mm
